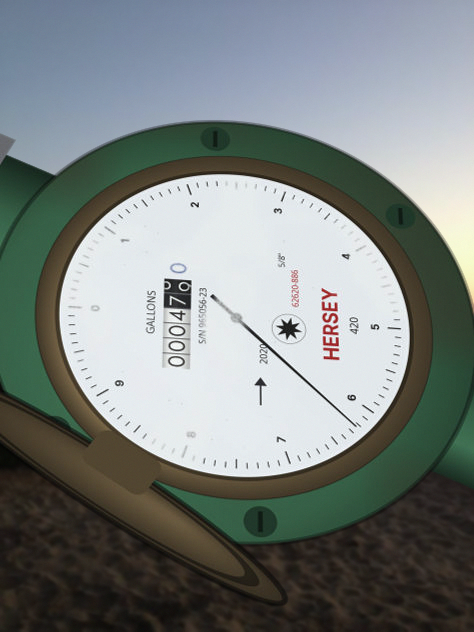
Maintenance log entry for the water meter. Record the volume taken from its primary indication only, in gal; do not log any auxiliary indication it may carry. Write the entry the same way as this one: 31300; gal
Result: 4786.2; gal
